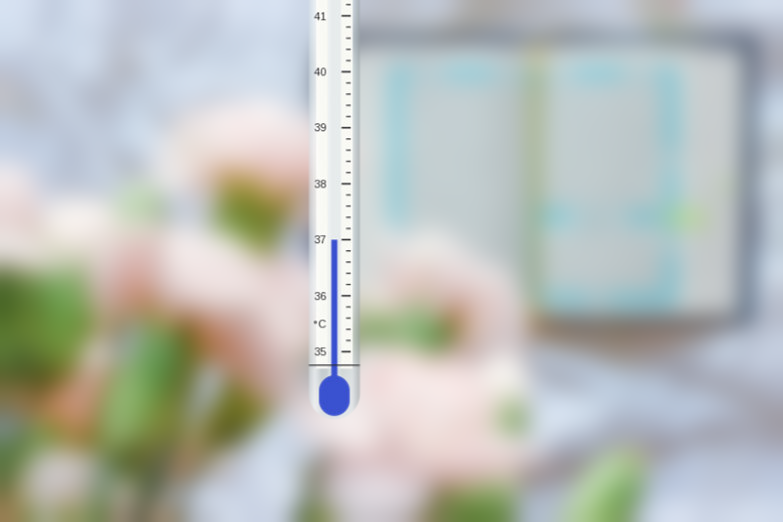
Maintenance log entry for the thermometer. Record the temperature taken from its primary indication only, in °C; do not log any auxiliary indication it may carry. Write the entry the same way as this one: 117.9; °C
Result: 37; °C
